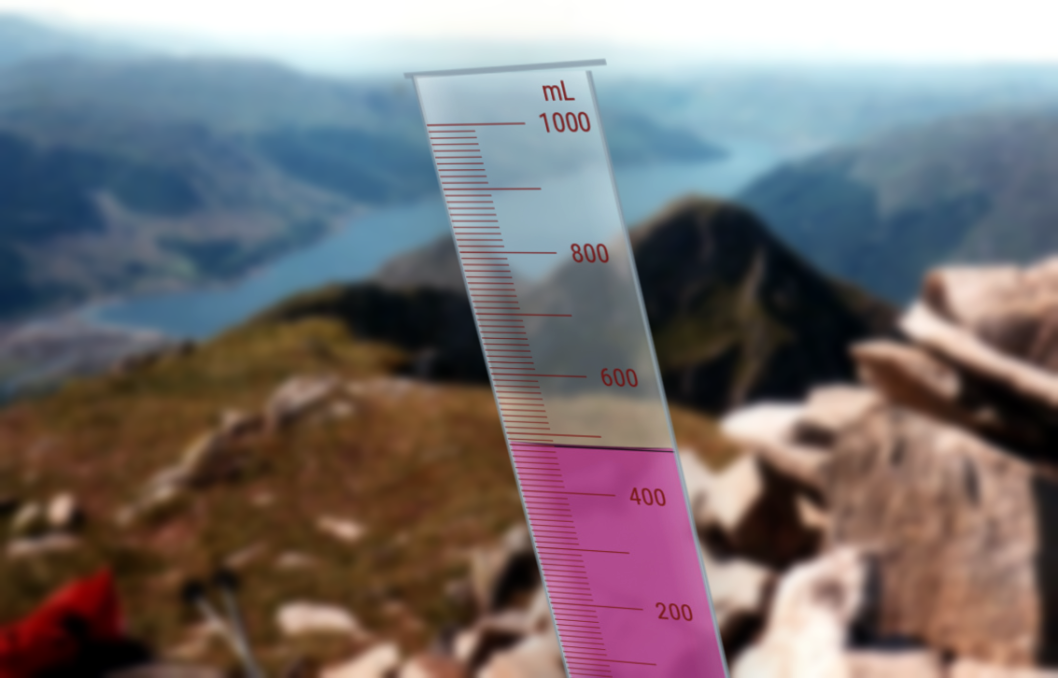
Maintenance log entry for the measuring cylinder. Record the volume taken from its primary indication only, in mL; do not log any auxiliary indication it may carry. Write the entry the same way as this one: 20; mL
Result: 480; mL
